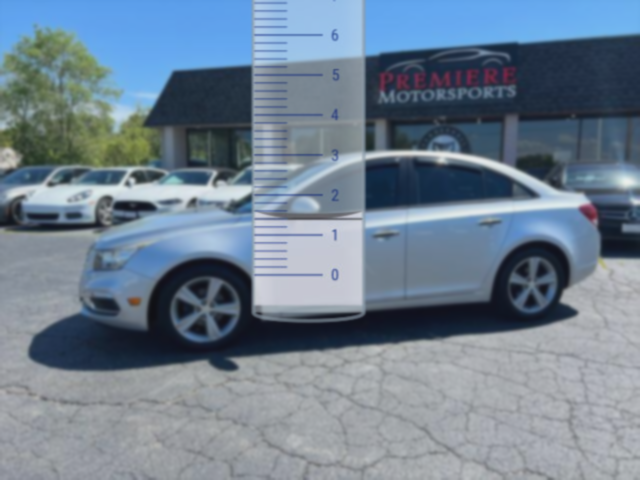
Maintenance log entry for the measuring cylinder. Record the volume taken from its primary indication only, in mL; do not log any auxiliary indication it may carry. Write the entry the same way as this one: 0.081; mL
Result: 1.4; mL
